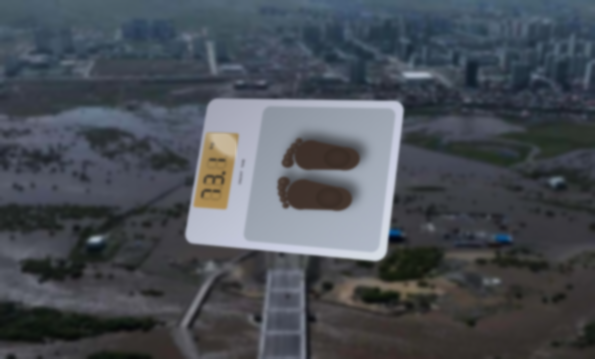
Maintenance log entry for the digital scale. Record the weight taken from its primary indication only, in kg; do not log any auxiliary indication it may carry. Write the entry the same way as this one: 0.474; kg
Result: 73.1; kg
